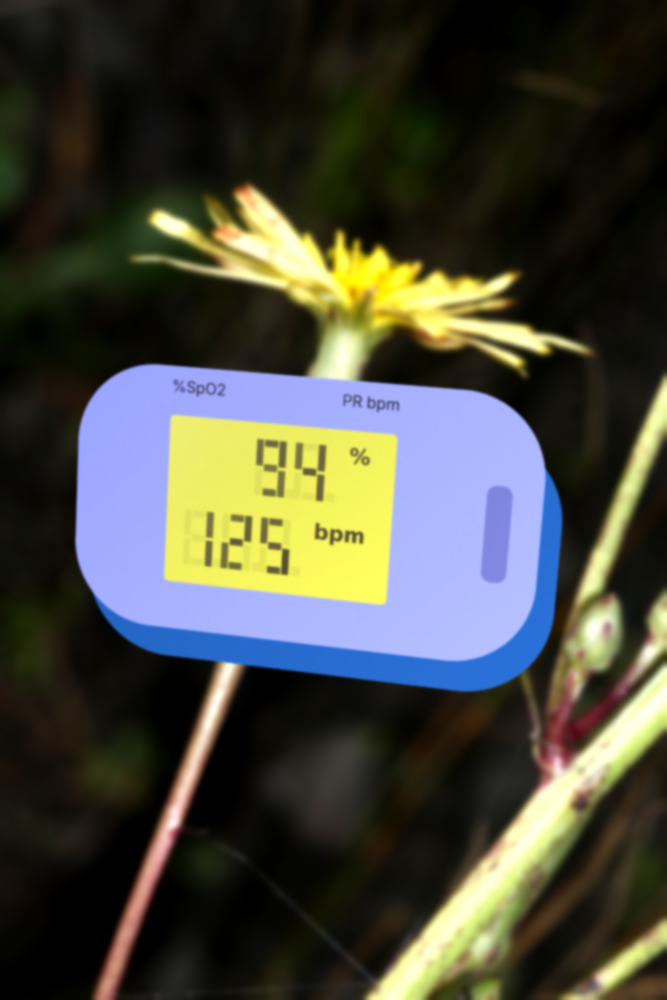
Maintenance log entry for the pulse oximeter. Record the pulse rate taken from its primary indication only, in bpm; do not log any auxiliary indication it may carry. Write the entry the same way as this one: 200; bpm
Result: 125; bpm
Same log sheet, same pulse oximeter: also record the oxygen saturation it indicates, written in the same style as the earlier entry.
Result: 94; %
